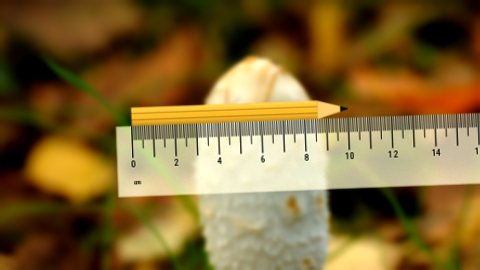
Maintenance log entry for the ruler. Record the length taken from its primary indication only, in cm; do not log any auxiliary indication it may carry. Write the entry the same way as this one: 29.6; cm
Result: 10; cm
